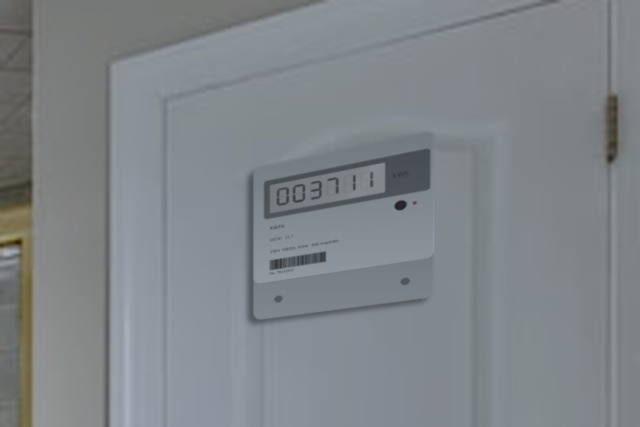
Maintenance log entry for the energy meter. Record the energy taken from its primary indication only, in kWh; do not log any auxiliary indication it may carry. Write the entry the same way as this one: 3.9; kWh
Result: 3711; kWh
